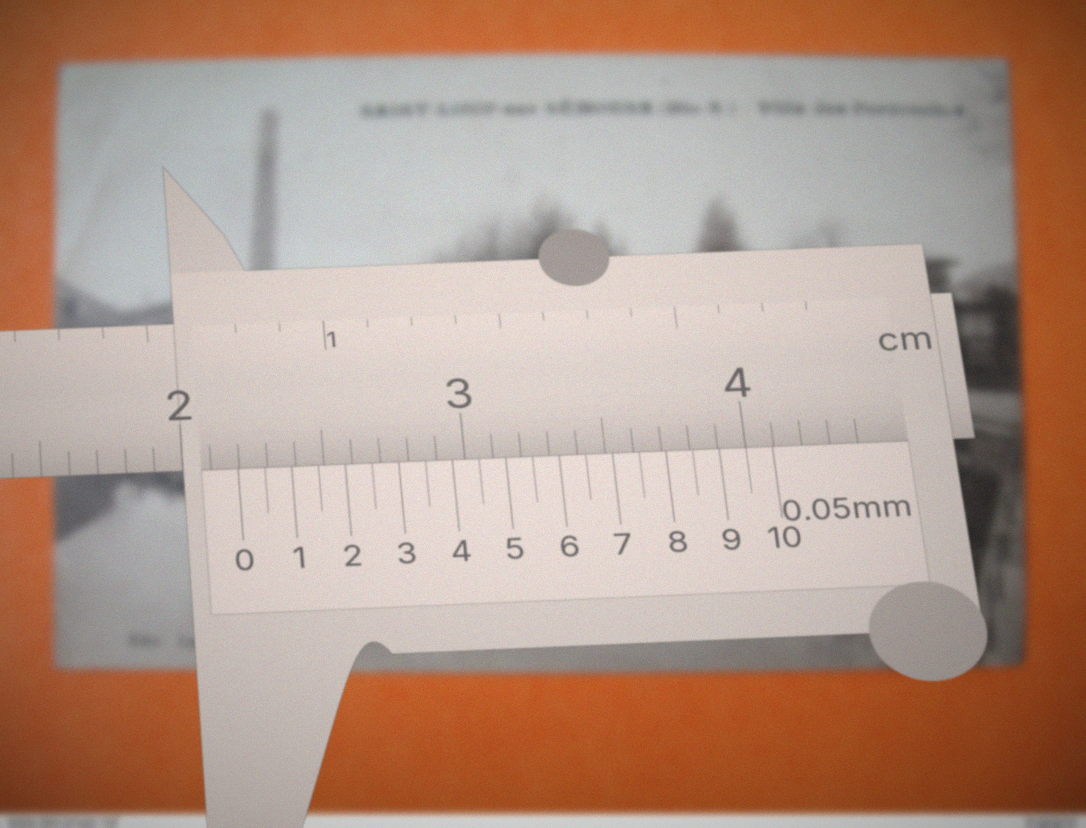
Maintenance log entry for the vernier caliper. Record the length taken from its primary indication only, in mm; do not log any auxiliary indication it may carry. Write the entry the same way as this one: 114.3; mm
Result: 21.95; mm
